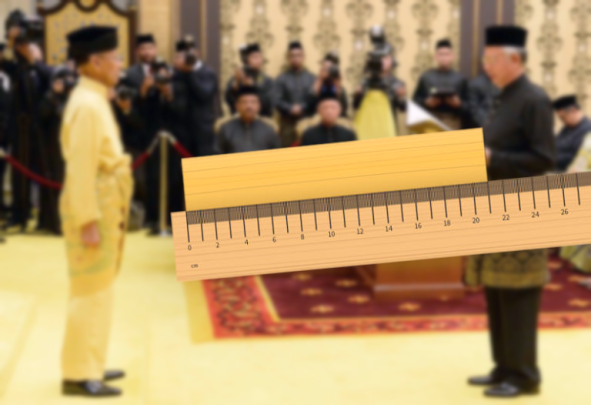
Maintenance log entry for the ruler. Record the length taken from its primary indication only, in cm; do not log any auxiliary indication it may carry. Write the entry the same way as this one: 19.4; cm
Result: 21; cm
